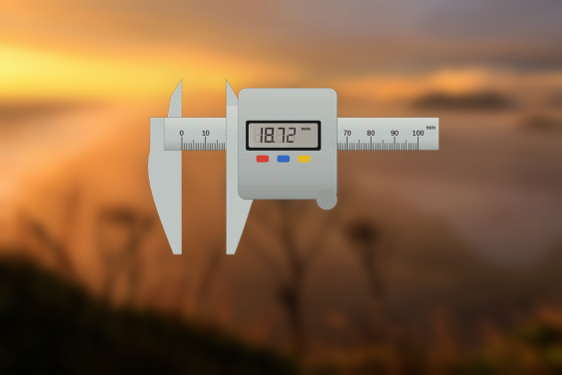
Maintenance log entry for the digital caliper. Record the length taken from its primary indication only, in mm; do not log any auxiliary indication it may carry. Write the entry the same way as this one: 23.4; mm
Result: 18.72; mm
